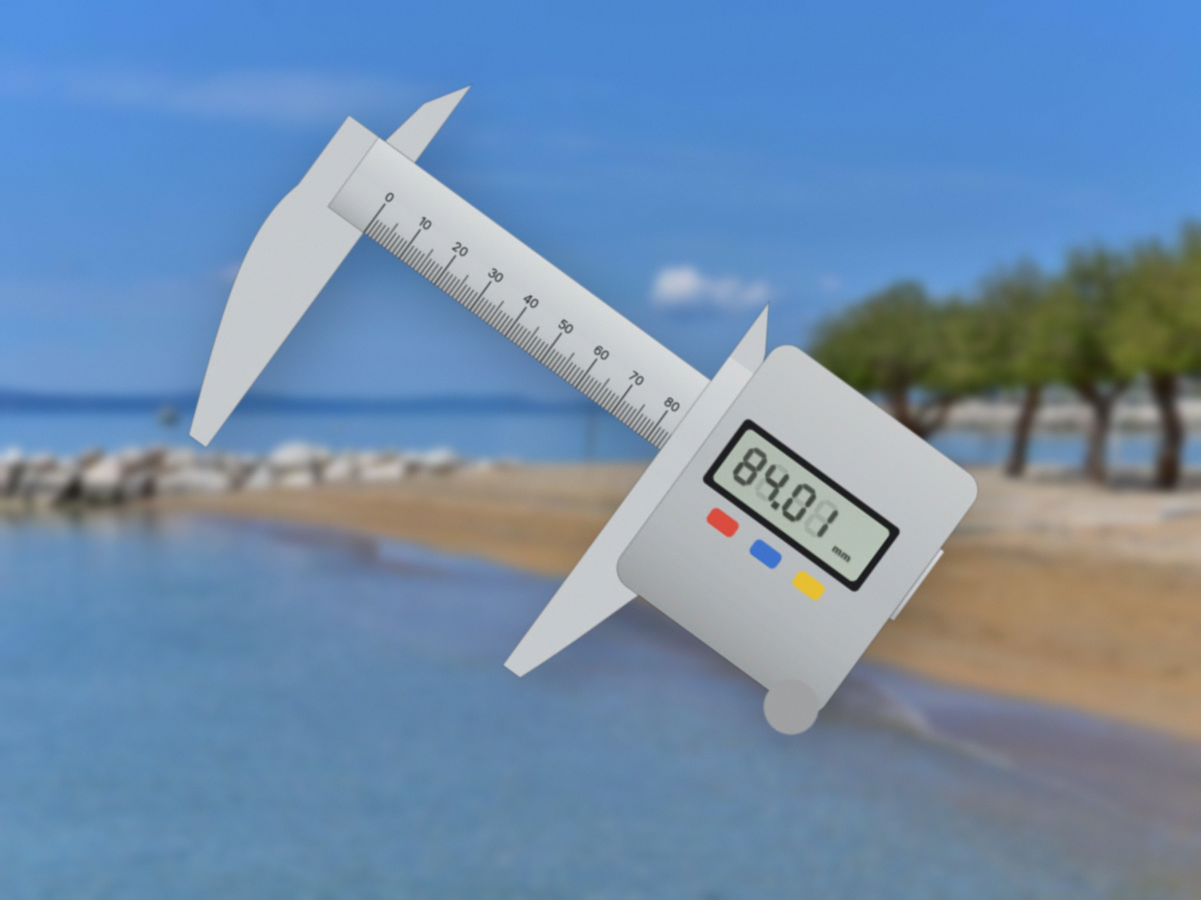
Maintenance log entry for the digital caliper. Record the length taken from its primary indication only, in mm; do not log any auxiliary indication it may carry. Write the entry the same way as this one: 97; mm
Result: 84.01; mm
